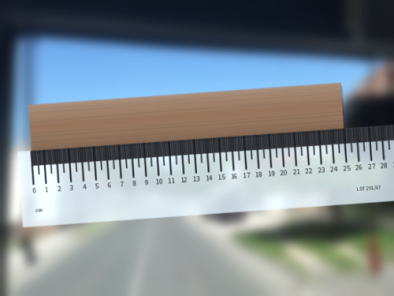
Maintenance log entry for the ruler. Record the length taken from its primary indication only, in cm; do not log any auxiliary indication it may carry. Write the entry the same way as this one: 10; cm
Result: 25; cm
